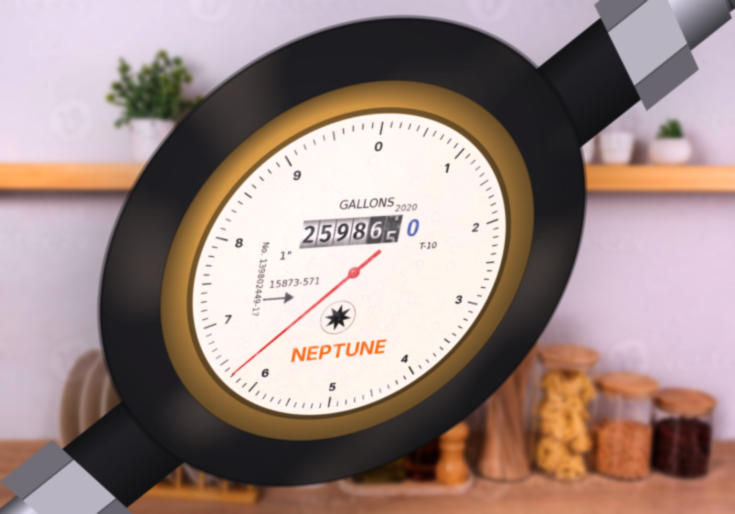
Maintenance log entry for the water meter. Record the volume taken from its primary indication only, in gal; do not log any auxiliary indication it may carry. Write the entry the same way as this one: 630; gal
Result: 2598646.3; gal
